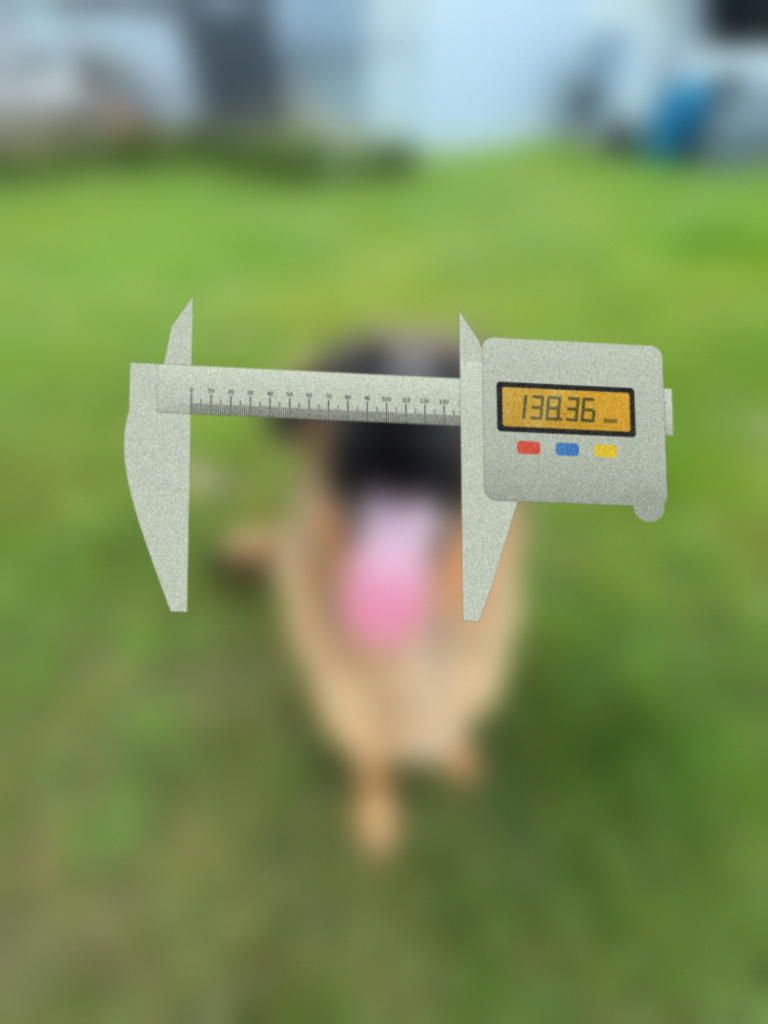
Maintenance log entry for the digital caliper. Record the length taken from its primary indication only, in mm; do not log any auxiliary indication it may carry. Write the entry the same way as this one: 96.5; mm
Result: 138.36; mm
